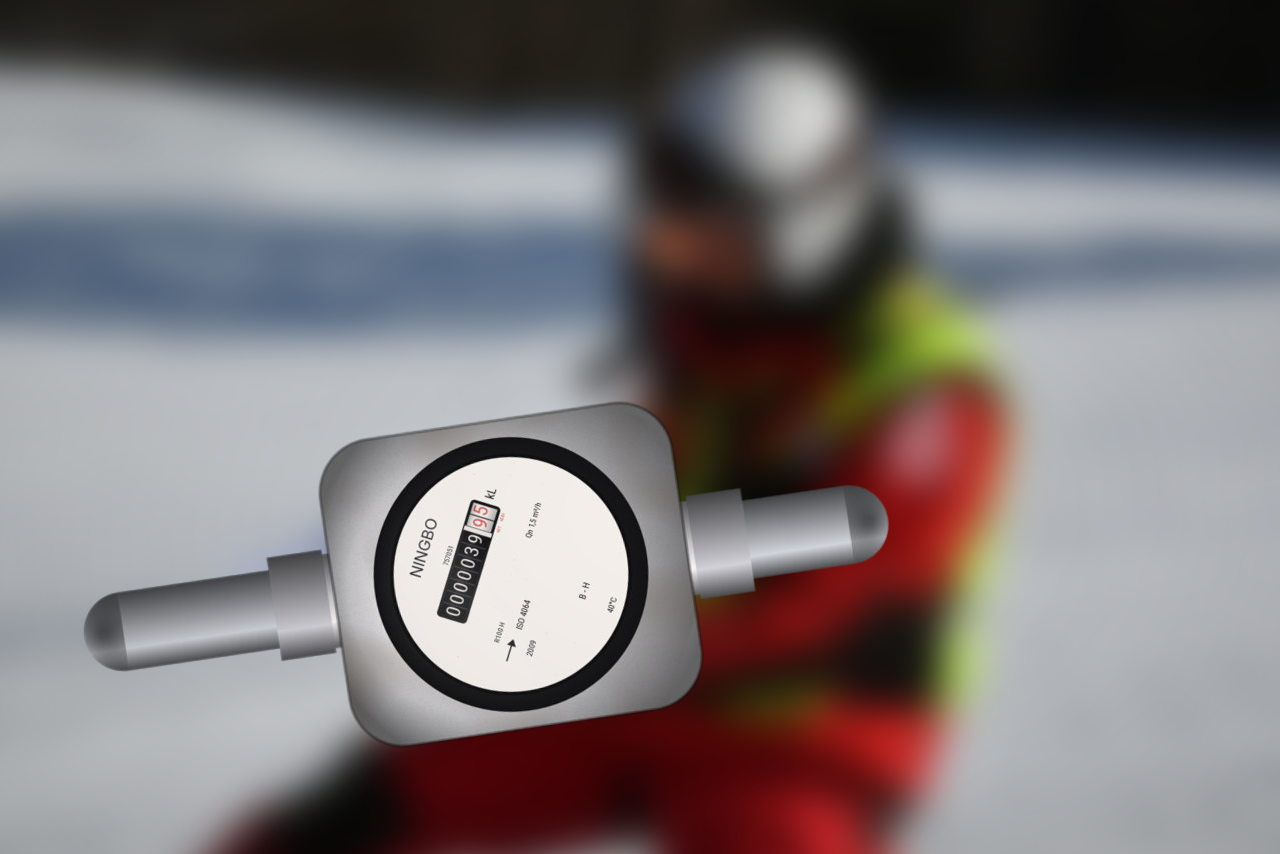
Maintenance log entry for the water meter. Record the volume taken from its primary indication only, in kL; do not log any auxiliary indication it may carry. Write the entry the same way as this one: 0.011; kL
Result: 39.95; kL
